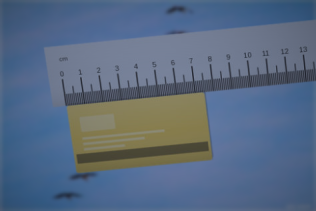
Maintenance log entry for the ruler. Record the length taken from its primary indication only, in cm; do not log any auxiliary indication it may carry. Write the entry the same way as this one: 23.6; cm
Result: 7.5; cm
